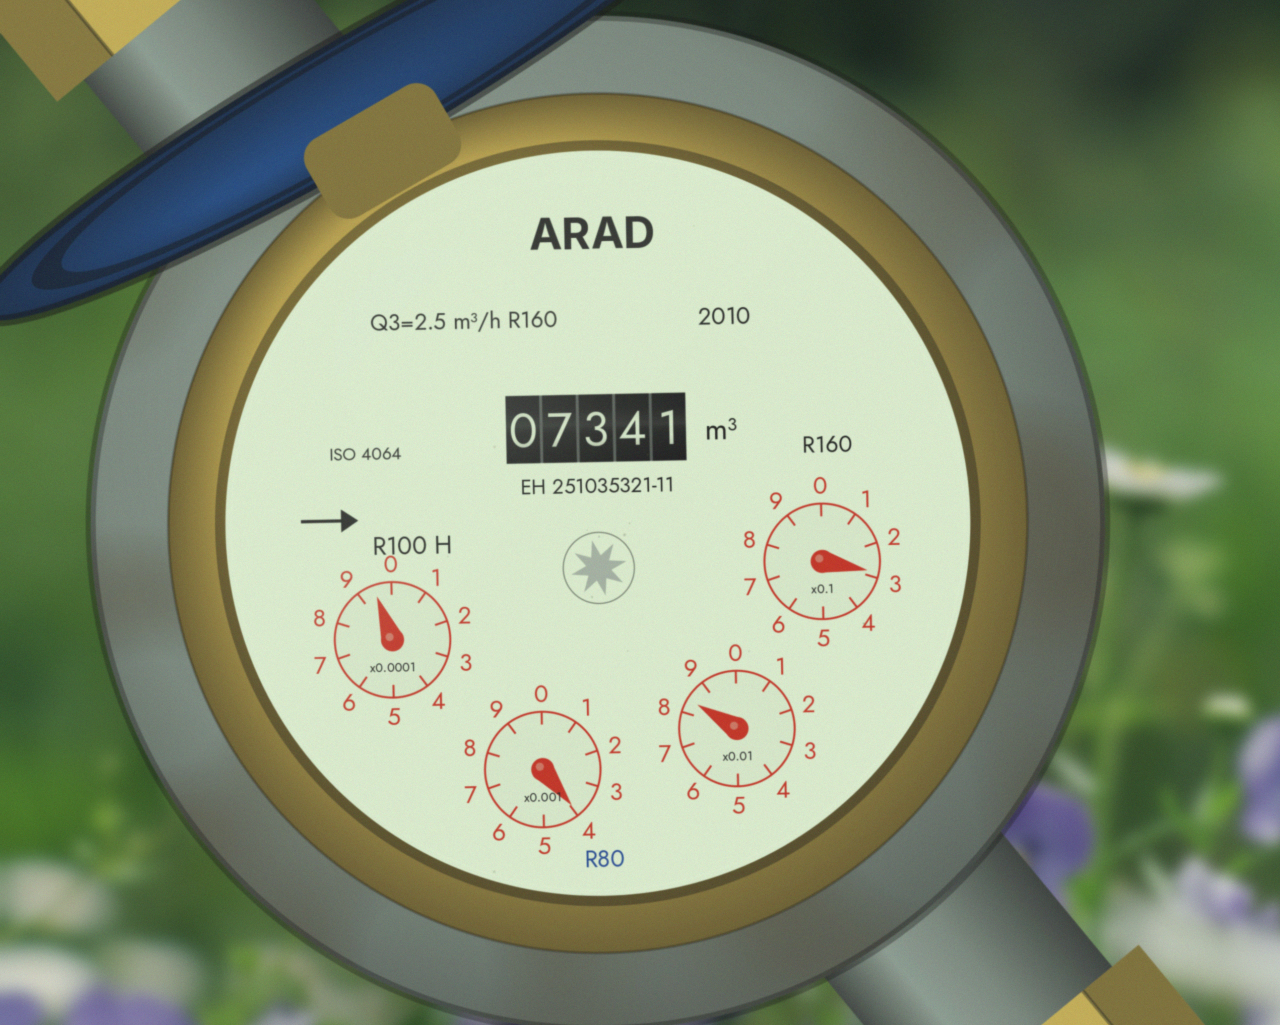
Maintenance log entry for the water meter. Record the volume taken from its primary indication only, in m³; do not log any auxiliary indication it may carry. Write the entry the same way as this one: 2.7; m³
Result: 7341.2839; m³
